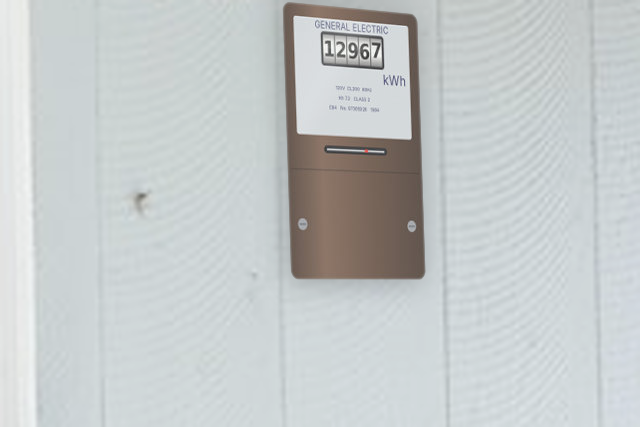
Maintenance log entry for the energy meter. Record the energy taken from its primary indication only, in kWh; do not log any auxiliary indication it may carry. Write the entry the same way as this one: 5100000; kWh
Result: 12967; kWh
